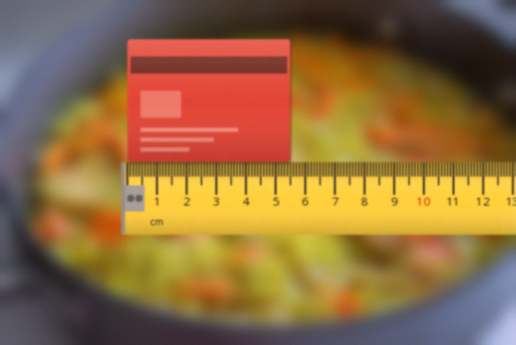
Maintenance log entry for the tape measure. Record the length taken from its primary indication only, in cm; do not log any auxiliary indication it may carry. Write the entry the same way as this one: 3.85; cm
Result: 5.5; cm
